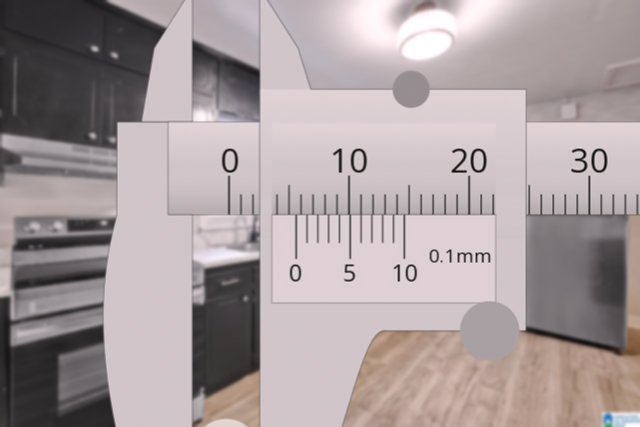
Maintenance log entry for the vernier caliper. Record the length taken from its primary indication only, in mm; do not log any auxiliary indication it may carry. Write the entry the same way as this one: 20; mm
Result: 5.6; mm
